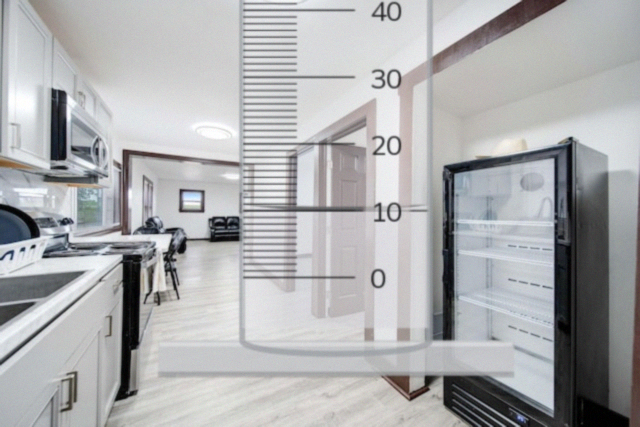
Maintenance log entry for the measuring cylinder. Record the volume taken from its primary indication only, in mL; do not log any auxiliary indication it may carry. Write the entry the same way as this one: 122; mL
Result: 10; mL
